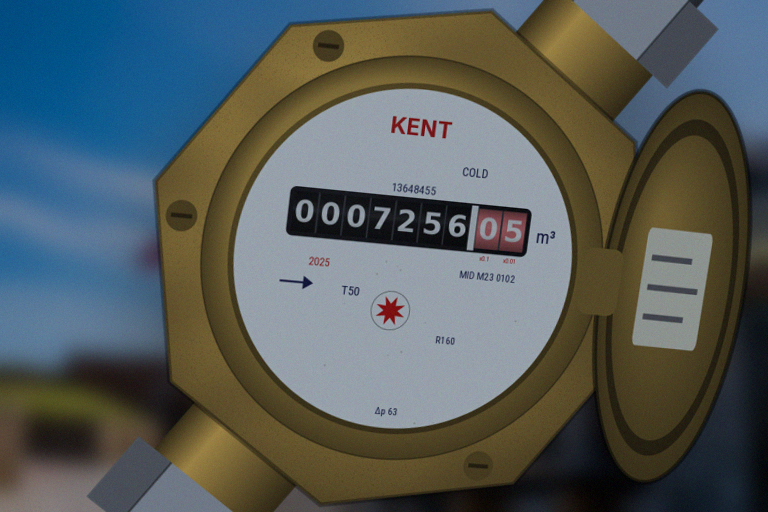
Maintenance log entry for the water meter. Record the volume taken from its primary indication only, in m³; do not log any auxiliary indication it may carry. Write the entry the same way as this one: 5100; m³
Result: 7256.05; m³
